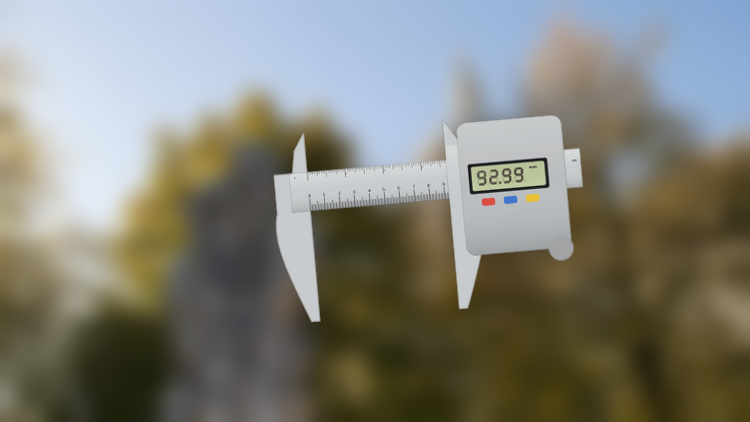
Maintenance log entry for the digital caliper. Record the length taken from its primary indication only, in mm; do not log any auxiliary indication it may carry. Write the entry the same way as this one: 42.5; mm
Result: 92.99; mm
